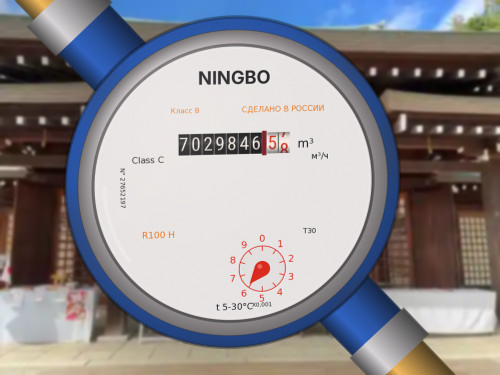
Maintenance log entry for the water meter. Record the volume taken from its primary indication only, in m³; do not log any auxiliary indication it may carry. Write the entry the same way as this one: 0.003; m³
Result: 7029846.576; m³
